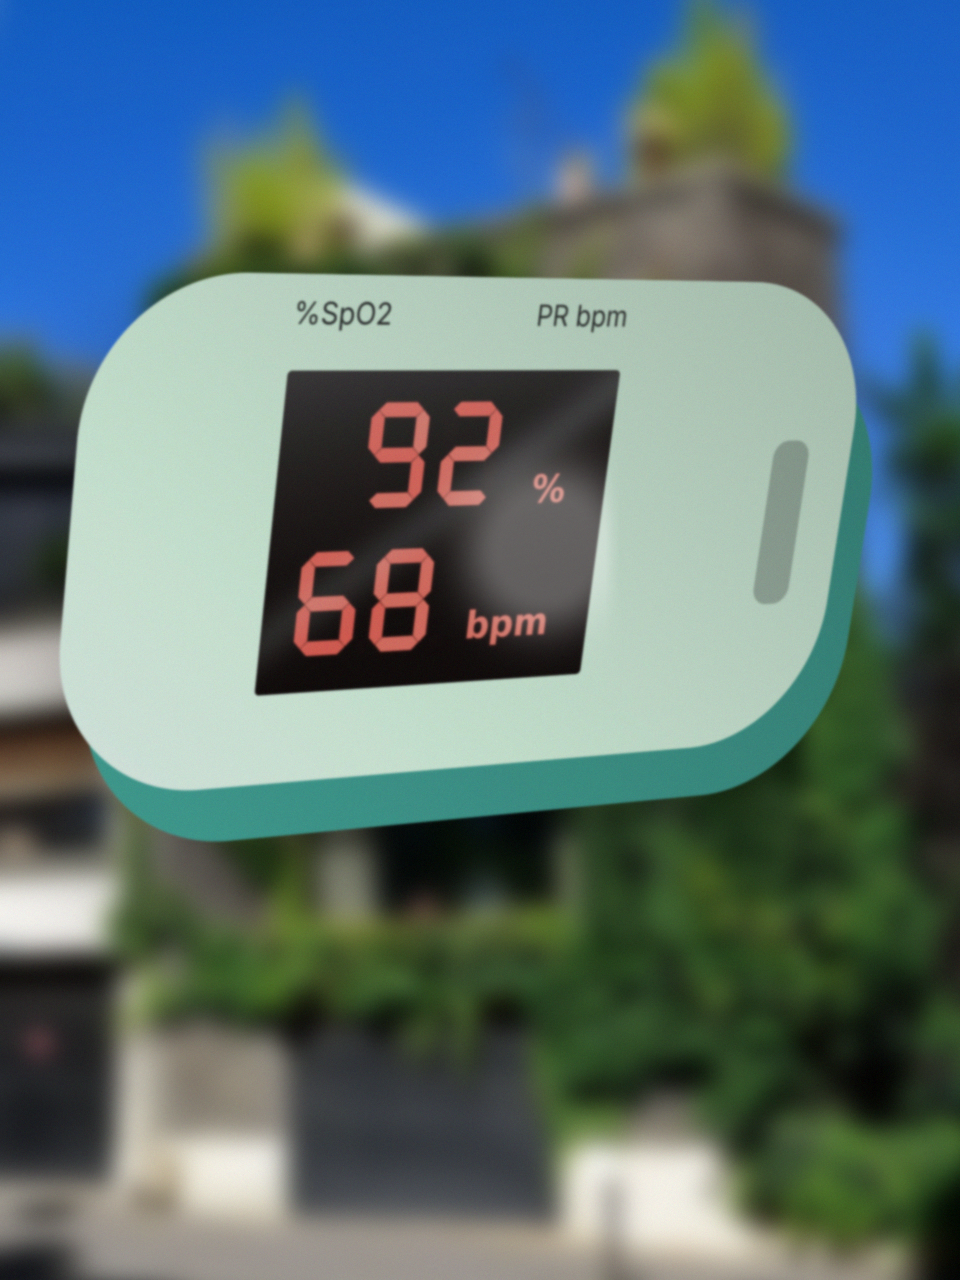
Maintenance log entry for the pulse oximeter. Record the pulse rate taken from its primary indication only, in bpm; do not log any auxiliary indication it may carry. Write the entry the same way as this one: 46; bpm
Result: 68; bpm
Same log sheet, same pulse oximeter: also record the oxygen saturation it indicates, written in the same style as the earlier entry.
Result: 92; %
